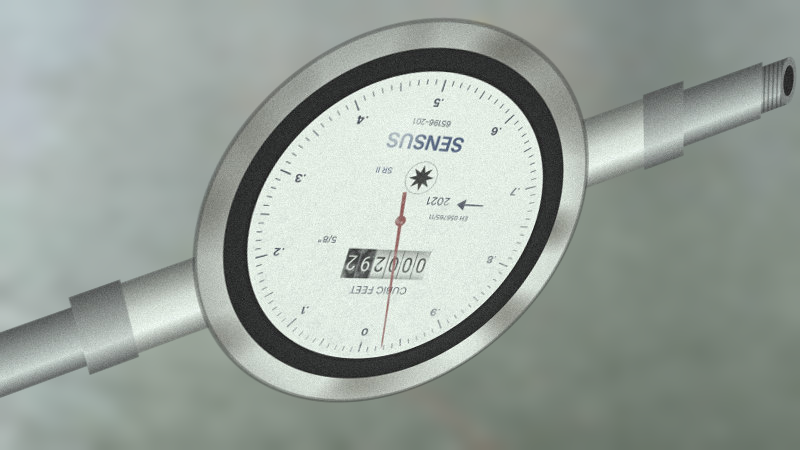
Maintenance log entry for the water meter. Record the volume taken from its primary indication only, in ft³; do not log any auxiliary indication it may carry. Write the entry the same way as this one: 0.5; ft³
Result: 291.97; ft³
